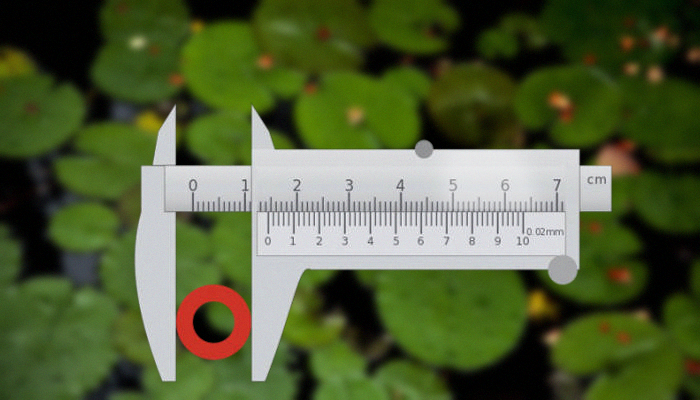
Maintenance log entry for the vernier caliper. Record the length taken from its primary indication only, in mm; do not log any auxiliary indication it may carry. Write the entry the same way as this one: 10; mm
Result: 14.5; mm
